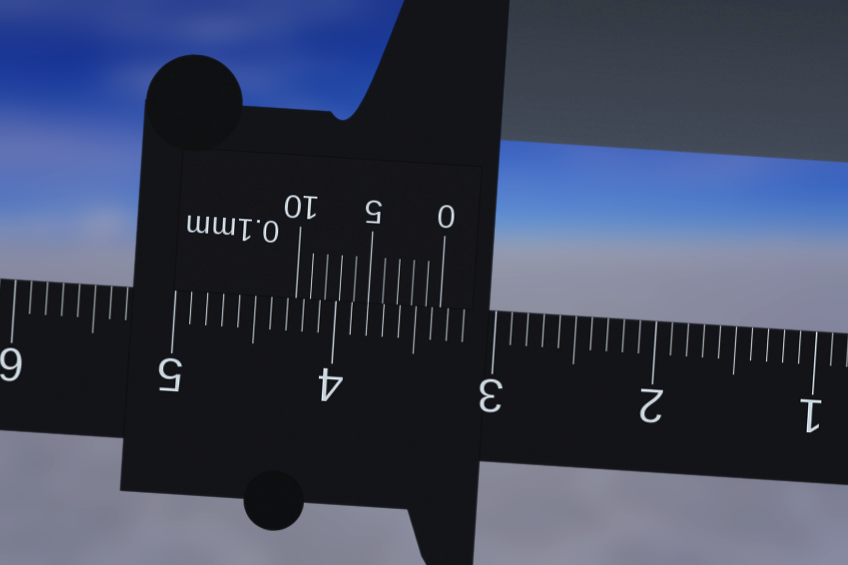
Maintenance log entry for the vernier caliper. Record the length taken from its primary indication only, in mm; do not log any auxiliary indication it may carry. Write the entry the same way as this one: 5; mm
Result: 33.5; mm
